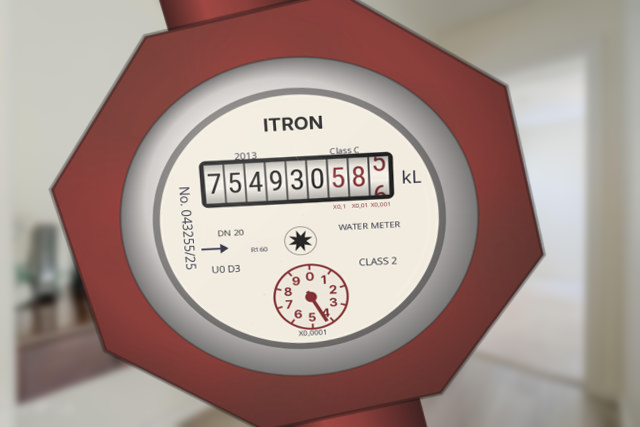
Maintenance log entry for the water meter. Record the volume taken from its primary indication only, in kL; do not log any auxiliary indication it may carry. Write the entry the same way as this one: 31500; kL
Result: 754930.5854; kL
